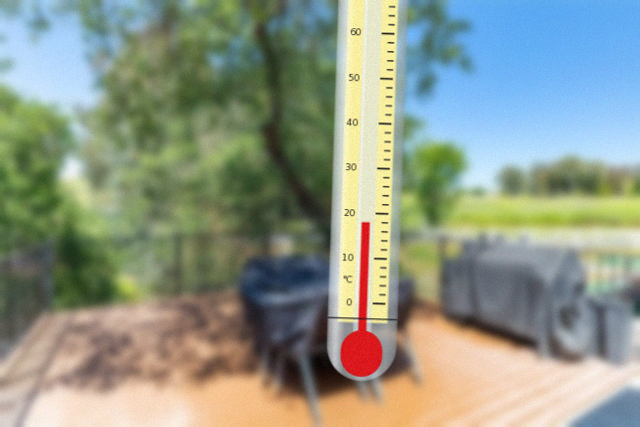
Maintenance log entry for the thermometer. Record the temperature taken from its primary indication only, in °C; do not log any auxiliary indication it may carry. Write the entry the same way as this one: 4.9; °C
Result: 18; °C
